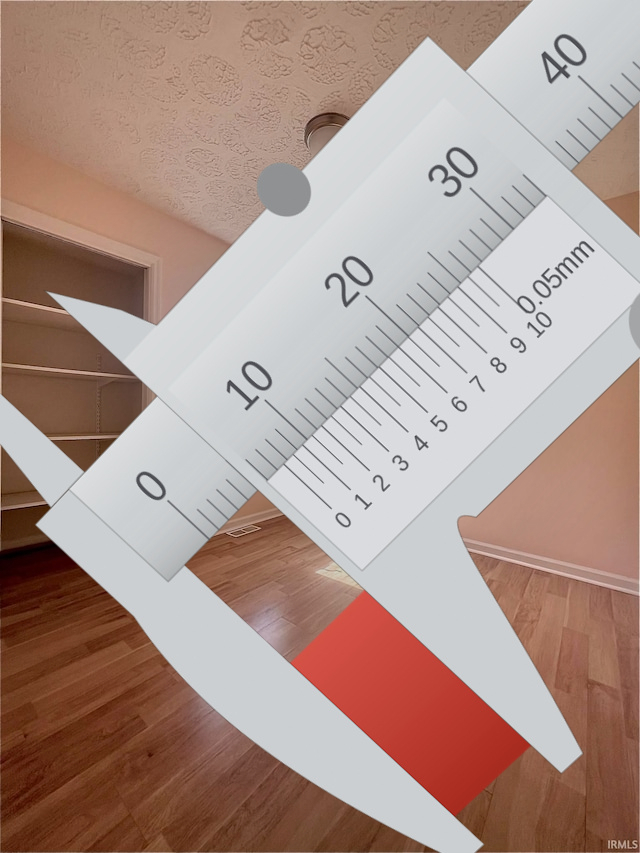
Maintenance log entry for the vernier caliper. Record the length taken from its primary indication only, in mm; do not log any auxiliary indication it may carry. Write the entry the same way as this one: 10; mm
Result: 7.6; mm
